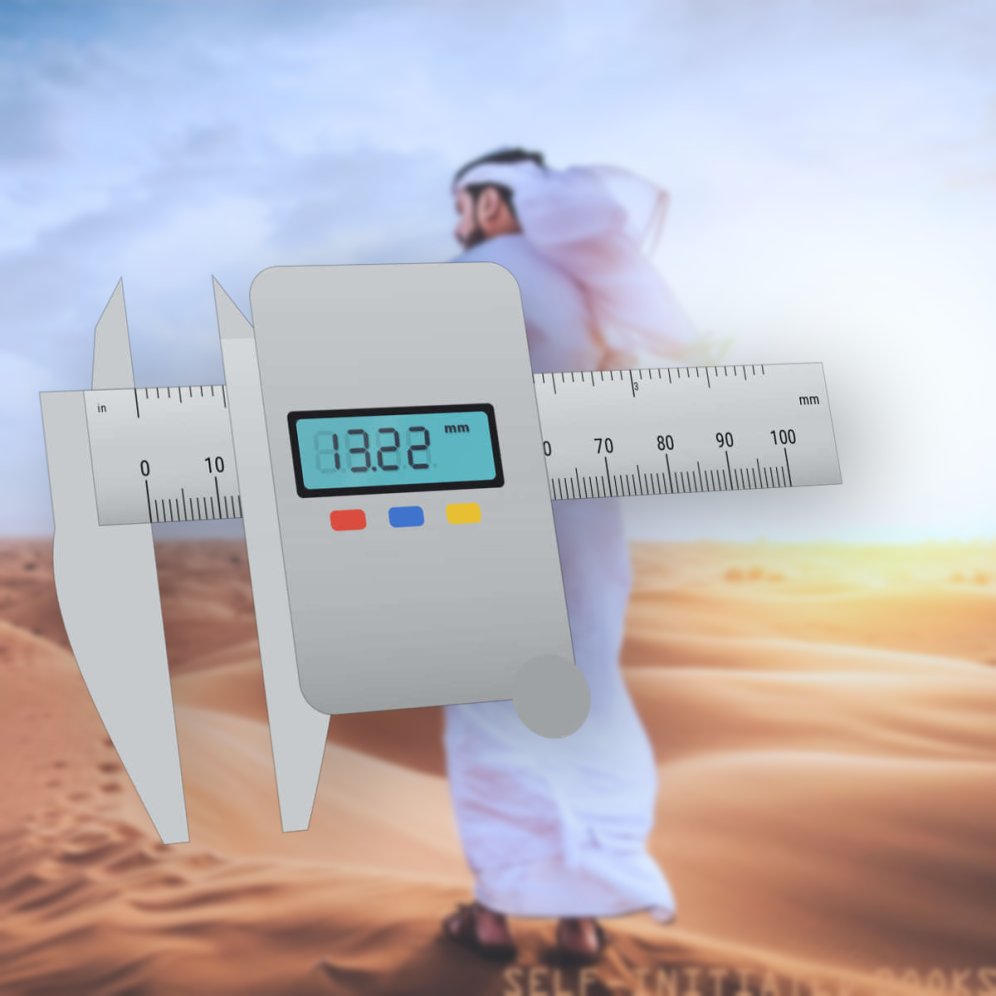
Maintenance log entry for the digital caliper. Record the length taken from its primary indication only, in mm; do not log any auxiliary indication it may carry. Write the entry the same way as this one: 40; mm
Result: 13.22; mm
